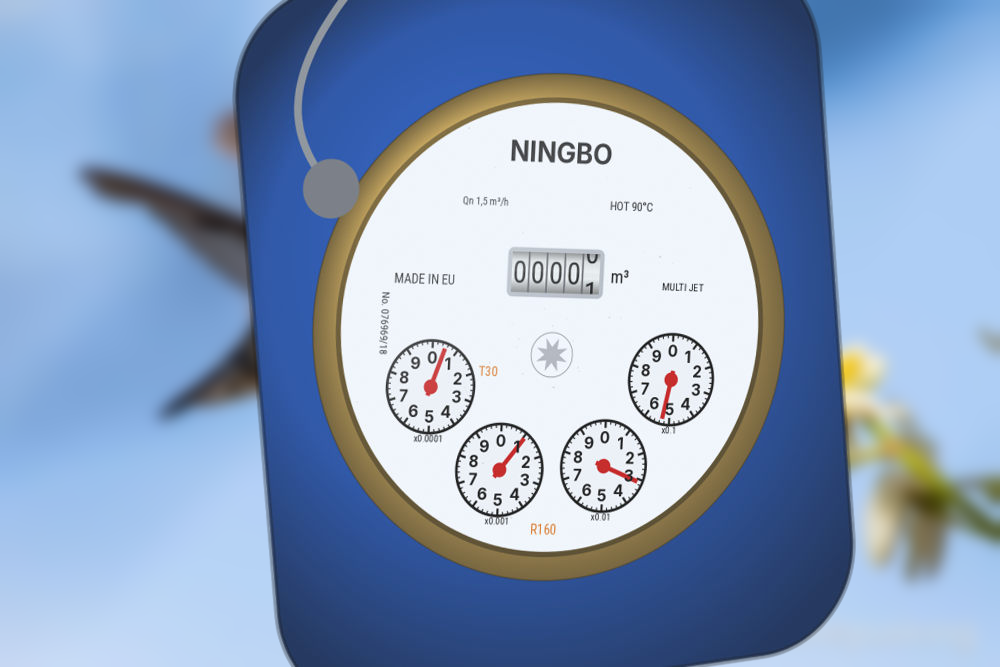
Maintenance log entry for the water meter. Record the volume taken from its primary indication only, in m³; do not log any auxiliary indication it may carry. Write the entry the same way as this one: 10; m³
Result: 0.5310; m³
